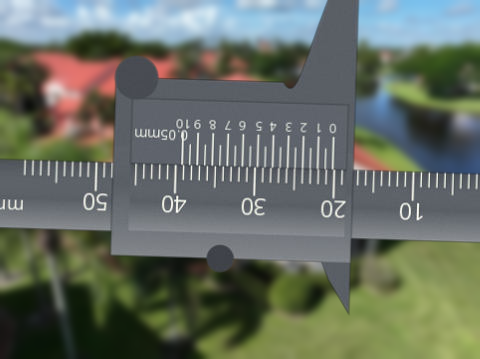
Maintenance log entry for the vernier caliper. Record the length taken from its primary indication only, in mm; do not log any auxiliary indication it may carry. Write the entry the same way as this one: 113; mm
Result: 20.2; mm
